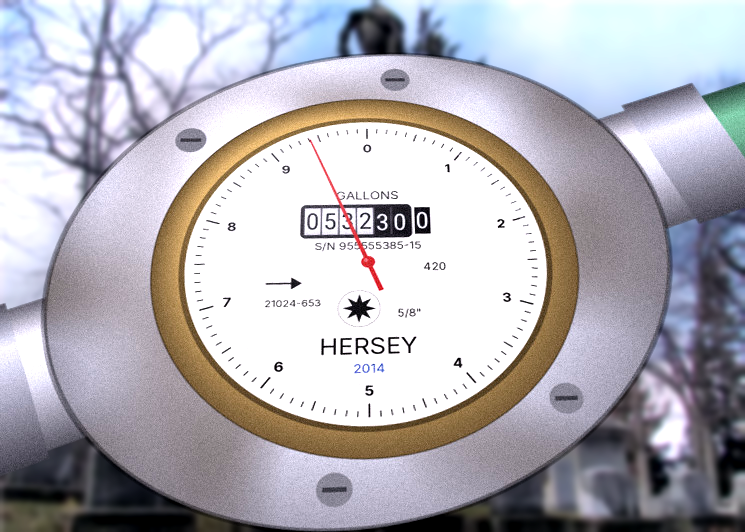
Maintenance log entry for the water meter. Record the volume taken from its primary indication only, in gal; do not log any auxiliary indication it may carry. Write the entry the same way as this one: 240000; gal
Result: 532299.4; gal
